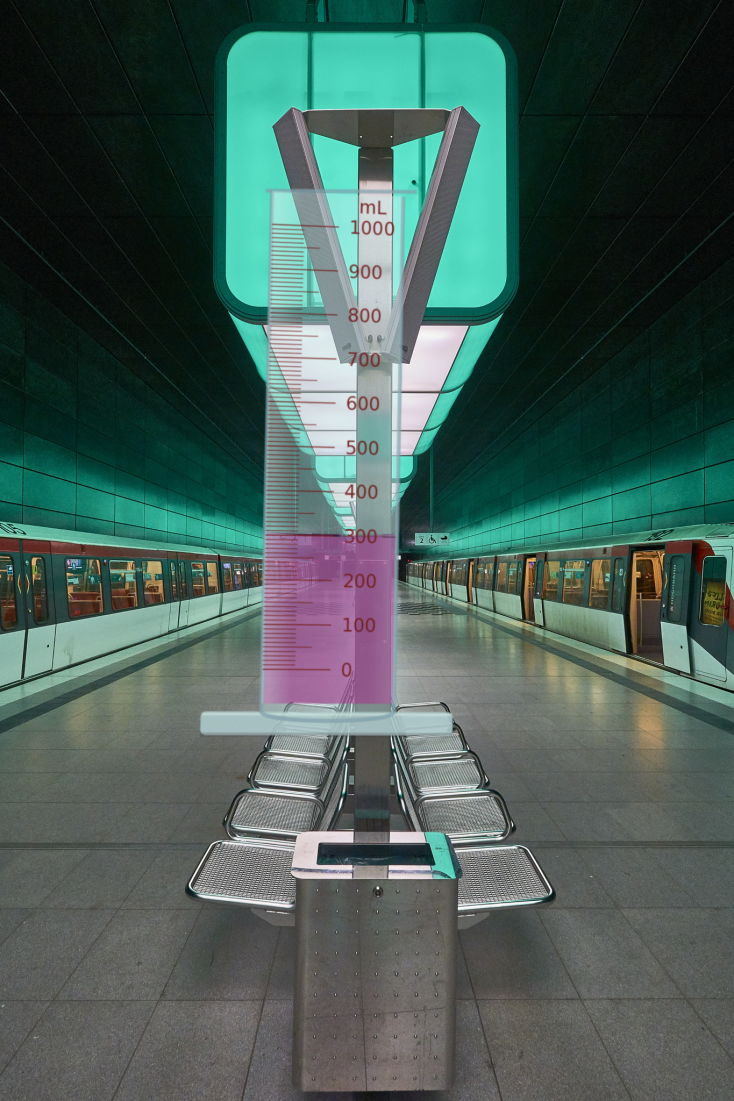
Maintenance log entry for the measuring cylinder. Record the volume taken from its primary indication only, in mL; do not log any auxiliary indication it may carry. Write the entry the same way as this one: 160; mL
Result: 300; mL
